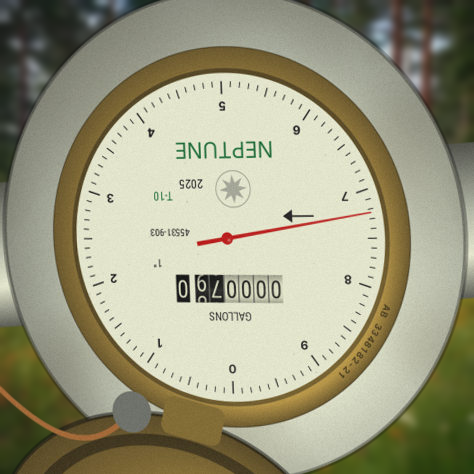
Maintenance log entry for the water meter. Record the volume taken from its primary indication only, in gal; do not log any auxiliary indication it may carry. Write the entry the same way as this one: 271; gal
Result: 787.2; gal
